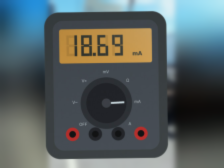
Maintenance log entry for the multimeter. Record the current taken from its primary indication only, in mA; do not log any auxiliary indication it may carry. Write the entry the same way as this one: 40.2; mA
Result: 18.69; mA
